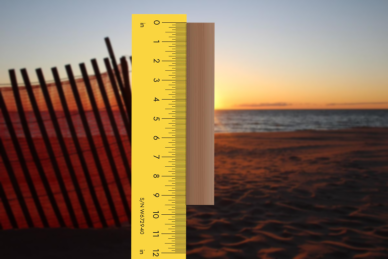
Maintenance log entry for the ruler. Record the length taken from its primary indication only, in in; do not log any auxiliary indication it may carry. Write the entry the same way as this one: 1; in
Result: 9.5; in
